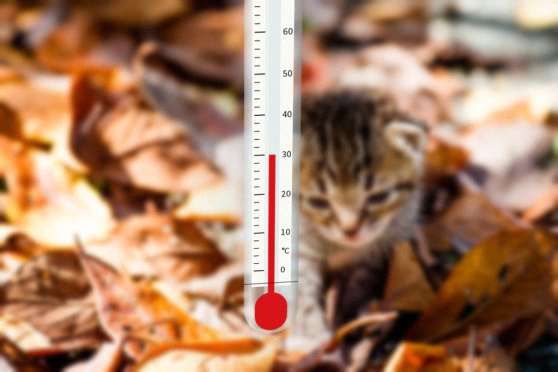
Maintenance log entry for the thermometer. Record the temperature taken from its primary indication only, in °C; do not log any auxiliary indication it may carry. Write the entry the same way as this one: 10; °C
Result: 30; °C
